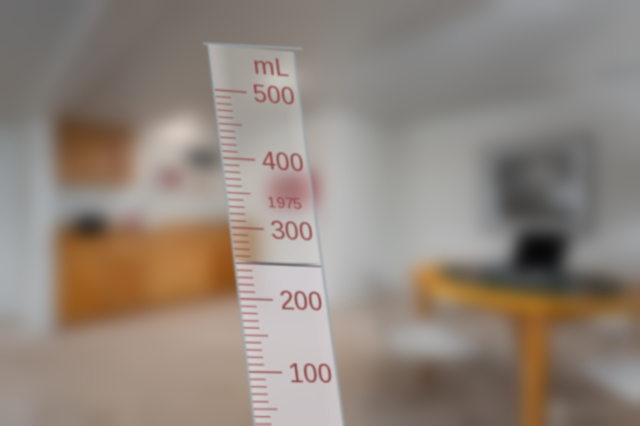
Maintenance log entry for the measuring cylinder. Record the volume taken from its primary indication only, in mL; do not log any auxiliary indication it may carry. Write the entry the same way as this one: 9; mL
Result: 250; mL
